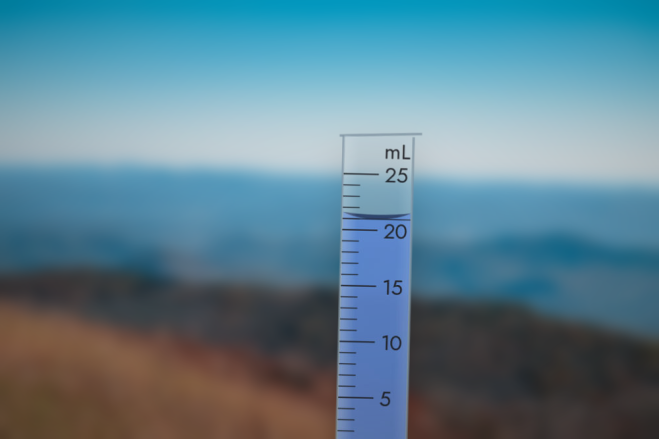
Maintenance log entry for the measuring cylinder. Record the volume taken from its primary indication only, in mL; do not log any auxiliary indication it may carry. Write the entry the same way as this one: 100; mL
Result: 21; mL
